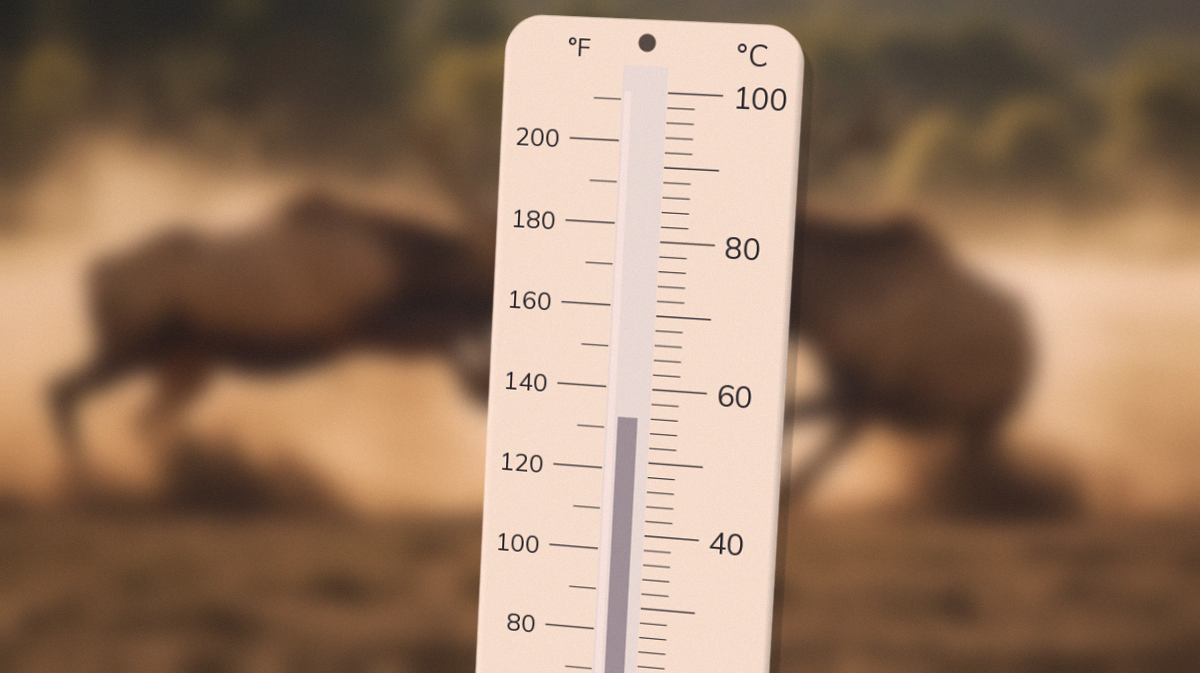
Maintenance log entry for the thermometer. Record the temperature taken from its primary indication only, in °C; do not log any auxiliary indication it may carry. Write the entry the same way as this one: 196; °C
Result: 56; °C
